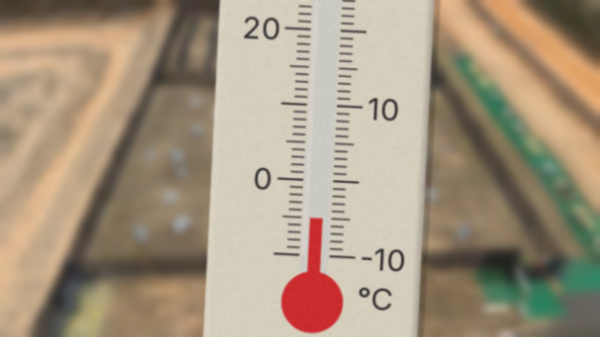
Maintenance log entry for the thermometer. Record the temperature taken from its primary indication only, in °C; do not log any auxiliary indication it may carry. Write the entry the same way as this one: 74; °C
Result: -5; °C
